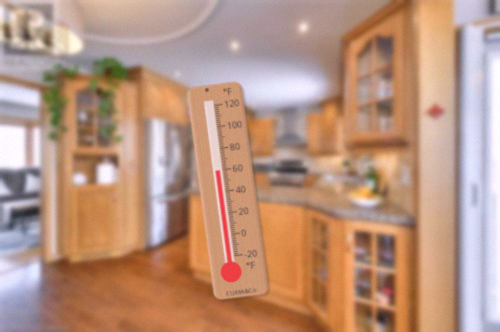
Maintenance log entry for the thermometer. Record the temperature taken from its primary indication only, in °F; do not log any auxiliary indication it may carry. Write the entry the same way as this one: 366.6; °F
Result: 60; °F
